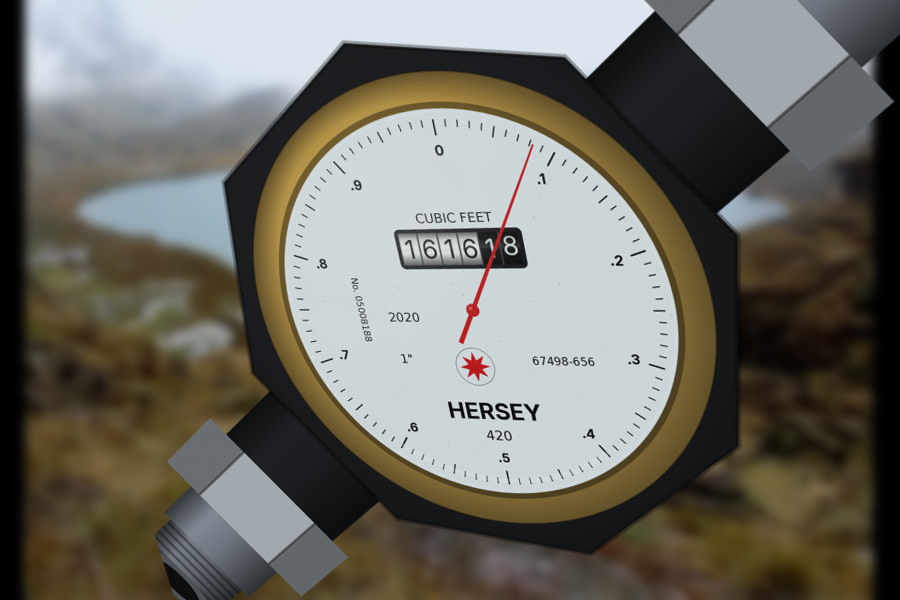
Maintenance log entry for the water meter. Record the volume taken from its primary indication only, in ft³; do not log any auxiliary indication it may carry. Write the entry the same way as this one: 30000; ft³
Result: 161618.08; ft³
